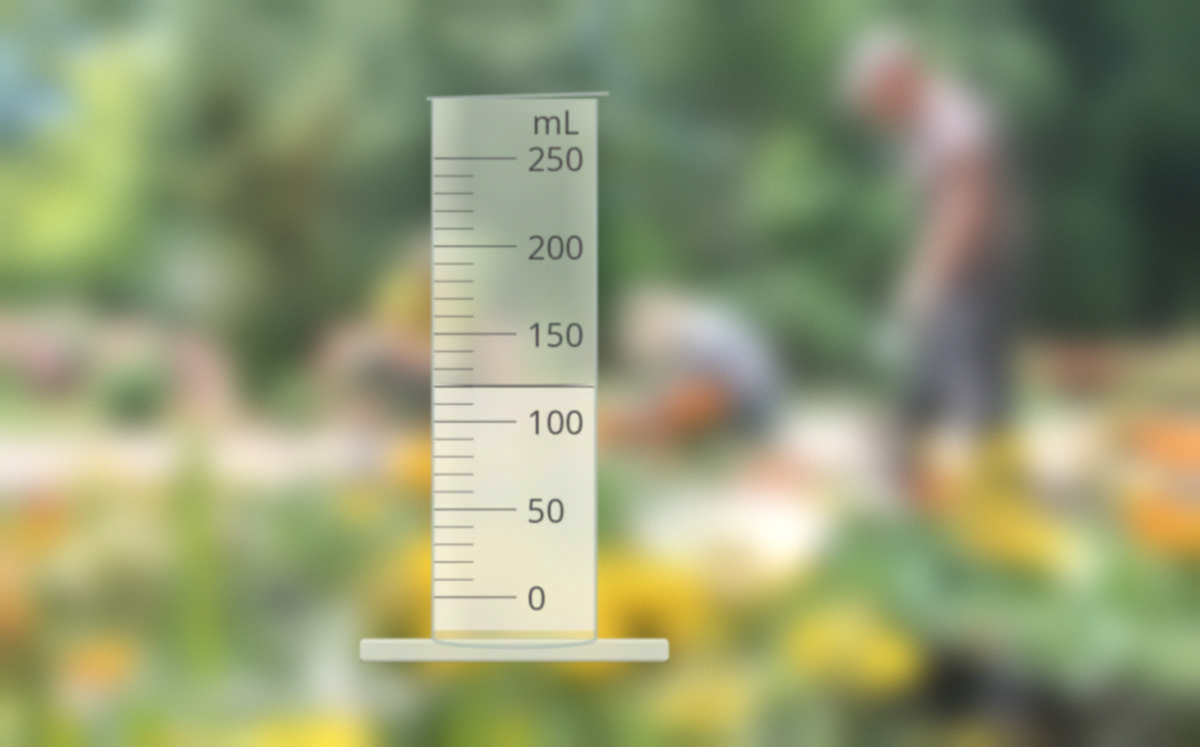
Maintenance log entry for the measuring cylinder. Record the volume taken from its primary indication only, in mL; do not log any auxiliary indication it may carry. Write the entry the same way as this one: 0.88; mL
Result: 120; mL
